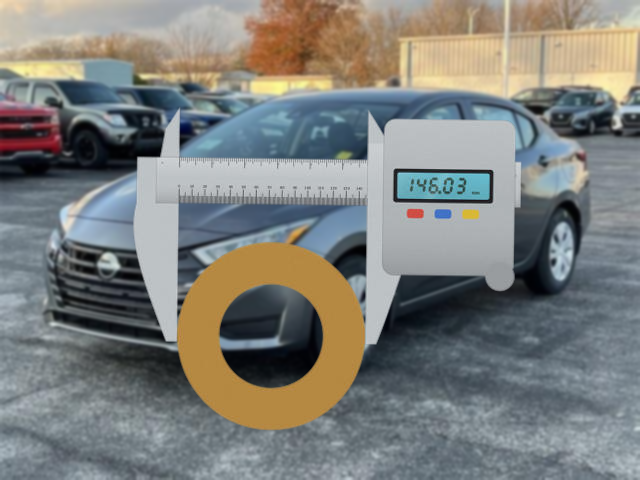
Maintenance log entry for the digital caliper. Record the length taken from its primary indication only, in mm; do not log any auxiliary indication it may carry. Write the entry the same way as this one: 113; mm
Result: 146.03; mm
